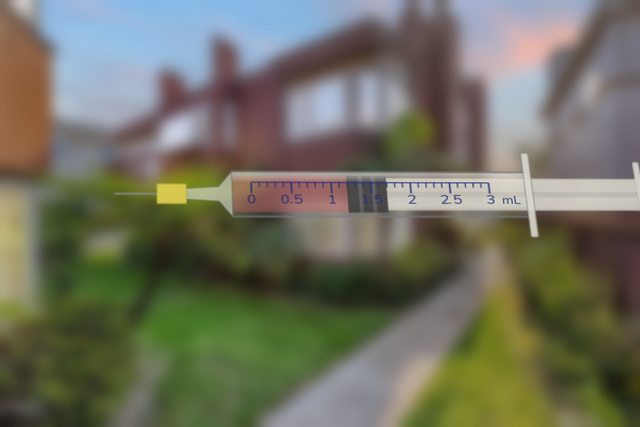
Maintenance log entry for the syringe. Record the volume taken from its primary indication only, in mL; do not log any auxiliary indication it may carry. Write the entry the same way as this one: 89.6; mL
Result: 1.2; mL
